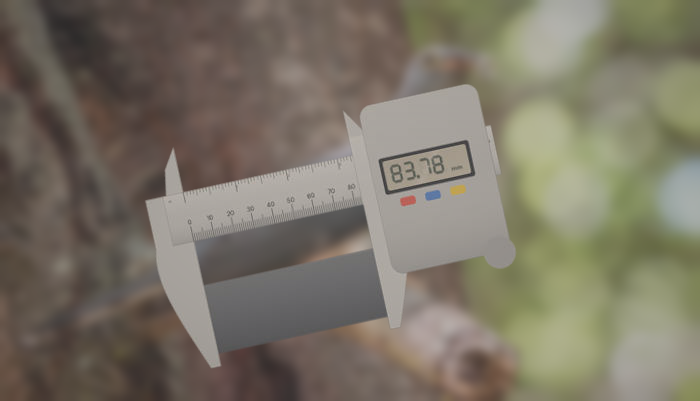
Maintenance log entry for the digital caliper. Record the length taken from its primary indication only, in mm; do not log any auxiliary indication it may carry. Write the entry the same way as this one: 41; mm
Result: 83.78; mm
